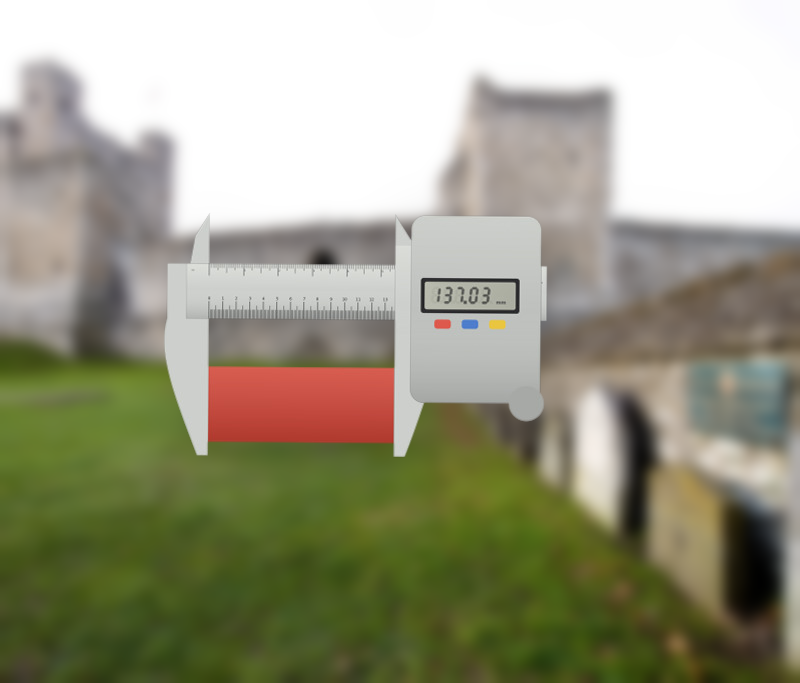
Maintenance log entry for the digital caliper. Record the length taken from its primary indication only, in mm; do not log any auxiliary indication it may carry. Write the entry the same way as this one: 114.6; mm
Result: 137.03; mm
